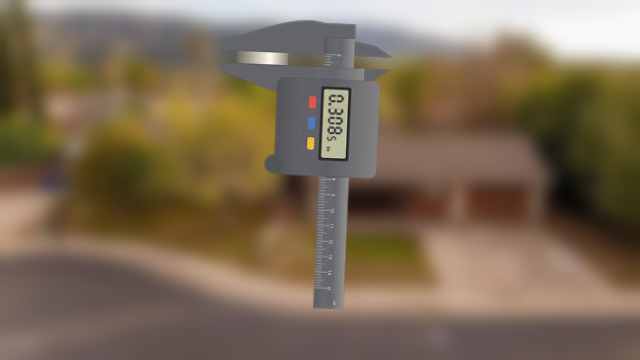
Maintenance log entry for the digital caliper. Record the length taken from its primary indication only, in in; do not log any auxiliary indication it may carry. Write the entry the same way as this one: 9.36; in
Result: 0.3085; in
